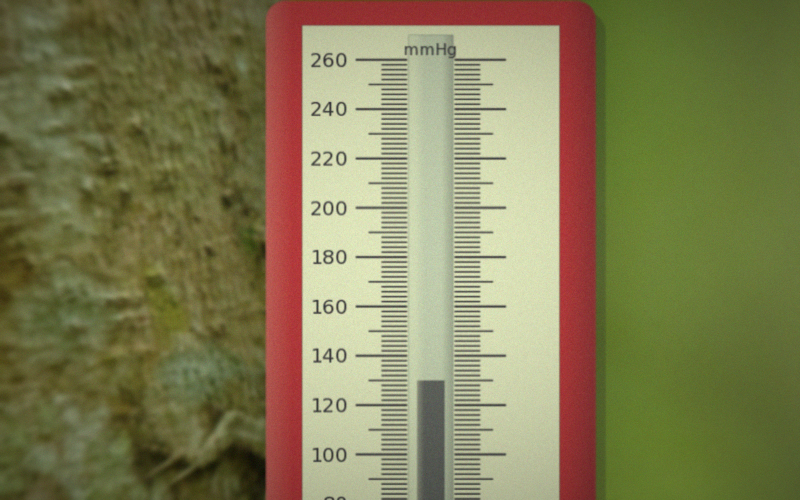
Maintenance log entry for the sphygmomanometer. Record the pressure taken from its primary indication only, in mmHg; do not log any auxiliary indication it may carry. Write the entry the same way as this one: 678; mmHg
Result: 130; mmHg
